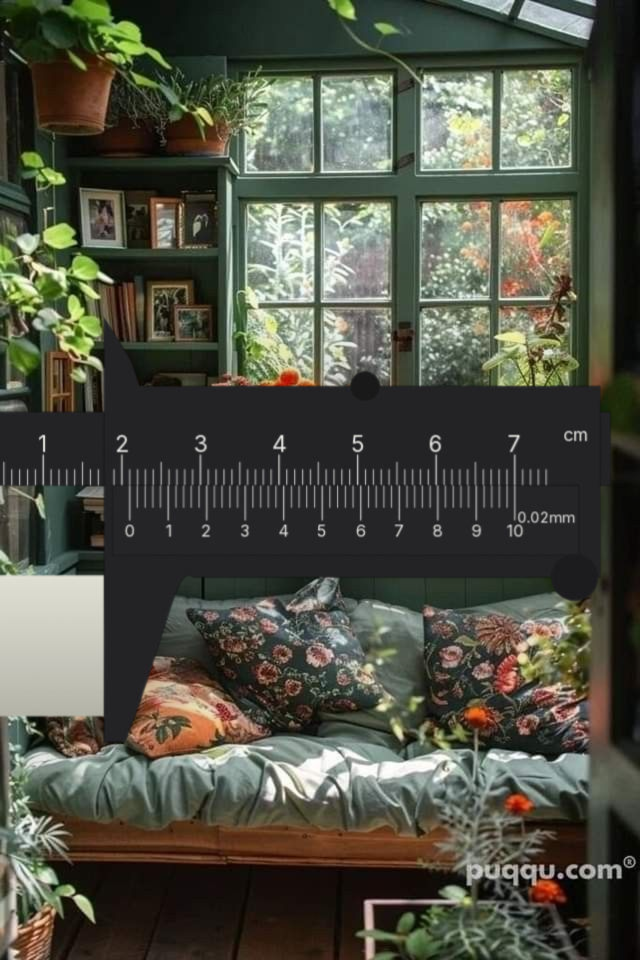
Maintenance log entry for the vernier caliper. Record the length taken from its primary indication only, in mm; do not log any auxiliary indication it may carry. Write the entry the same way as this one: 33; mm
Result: 21.0; mm
